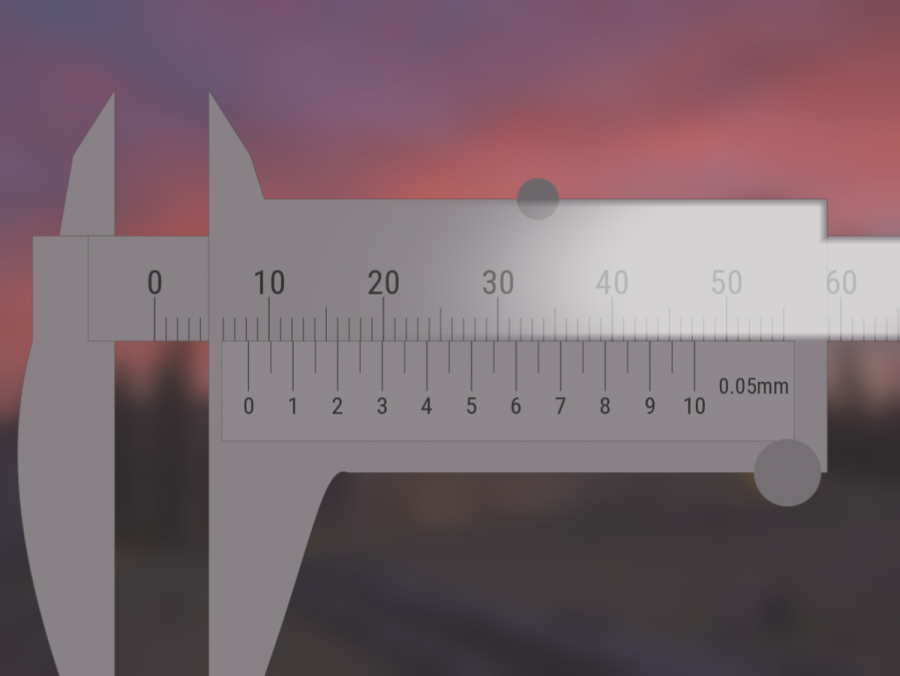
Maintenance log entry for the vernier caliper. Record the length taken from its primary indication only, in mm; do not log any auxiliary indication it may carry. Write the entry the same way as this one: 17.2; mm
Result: 8.2; mm
